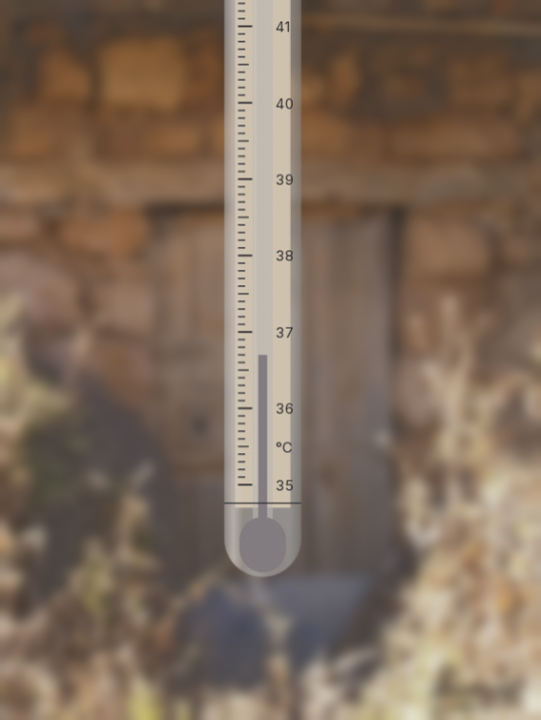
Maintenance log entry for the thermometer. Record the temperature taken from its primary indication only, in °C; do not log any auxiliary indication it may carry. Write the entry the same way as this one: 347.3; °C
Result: 36.7; °C
